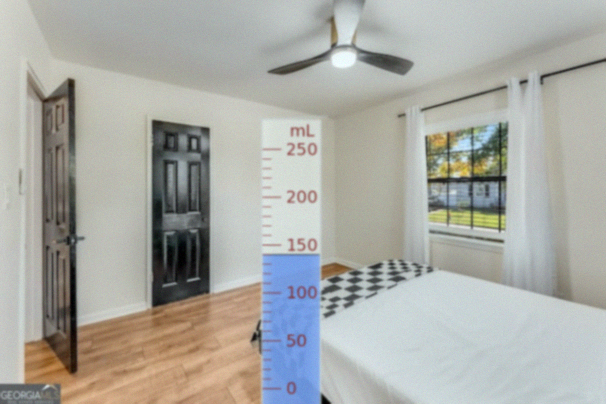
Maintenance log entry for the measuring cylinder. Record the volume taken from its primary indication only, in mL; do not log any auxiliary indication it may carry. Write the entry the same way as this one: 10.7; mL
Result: 140; mL
